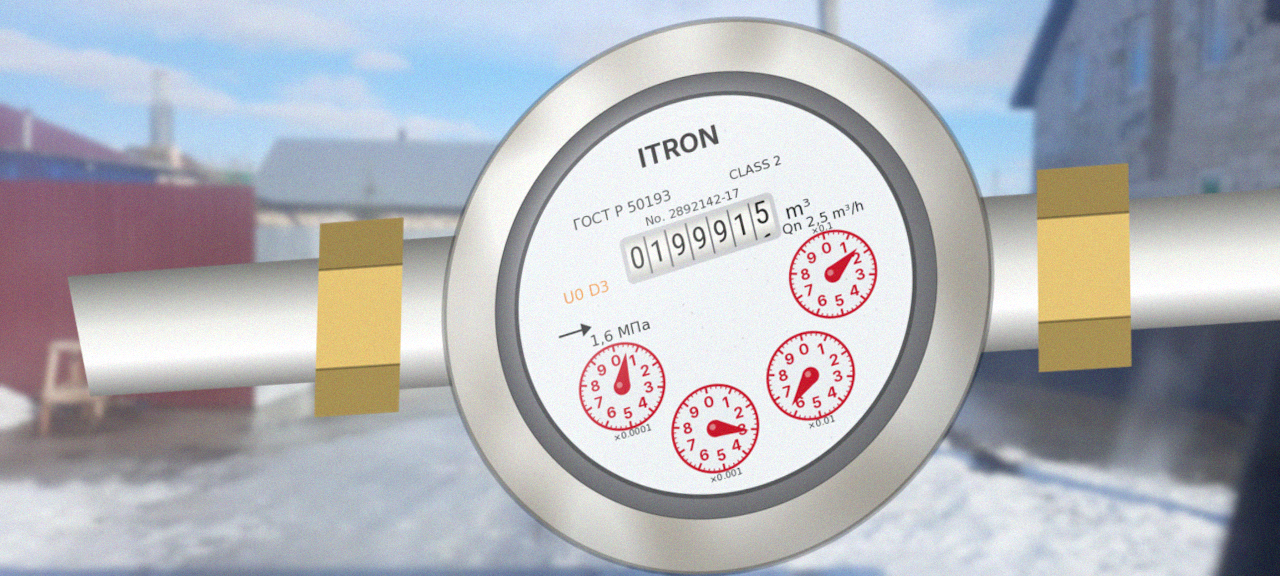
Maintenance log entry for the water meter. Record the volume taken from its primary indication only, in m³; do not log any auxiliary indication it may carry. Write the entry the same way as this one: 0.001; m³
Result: 199915.1630; m³
